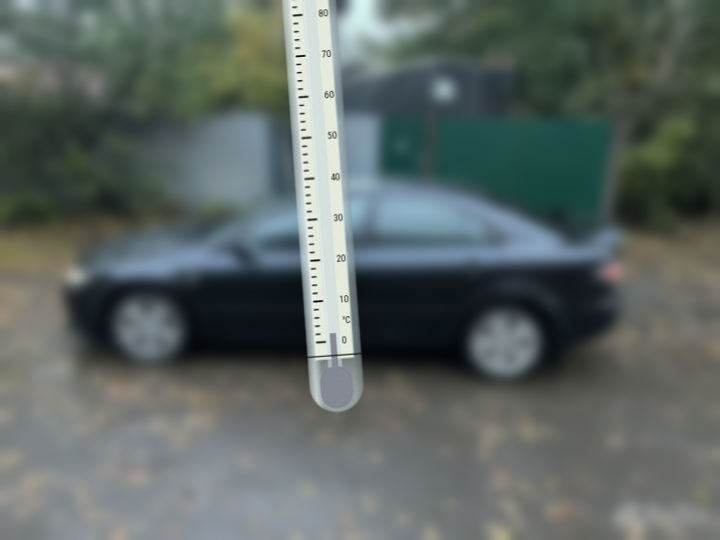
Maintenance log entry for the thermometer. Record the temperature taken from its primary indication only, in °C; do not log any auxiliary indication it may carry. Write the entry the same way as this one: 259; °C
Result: 2; °C
